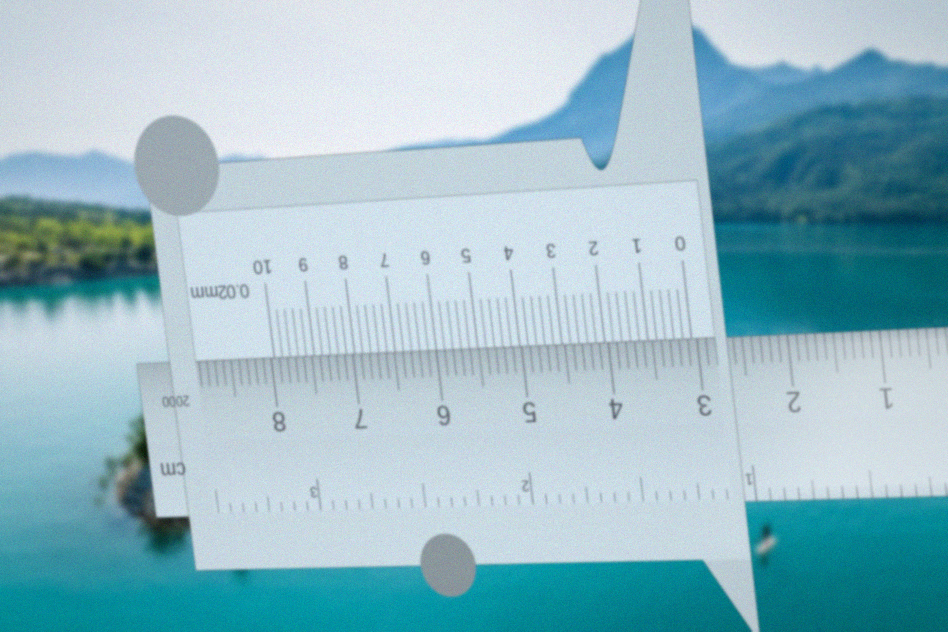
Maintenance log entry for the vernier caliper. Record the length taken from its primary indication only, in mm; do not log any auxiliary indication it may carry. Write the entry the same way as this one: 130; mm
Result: 30.6; mm
